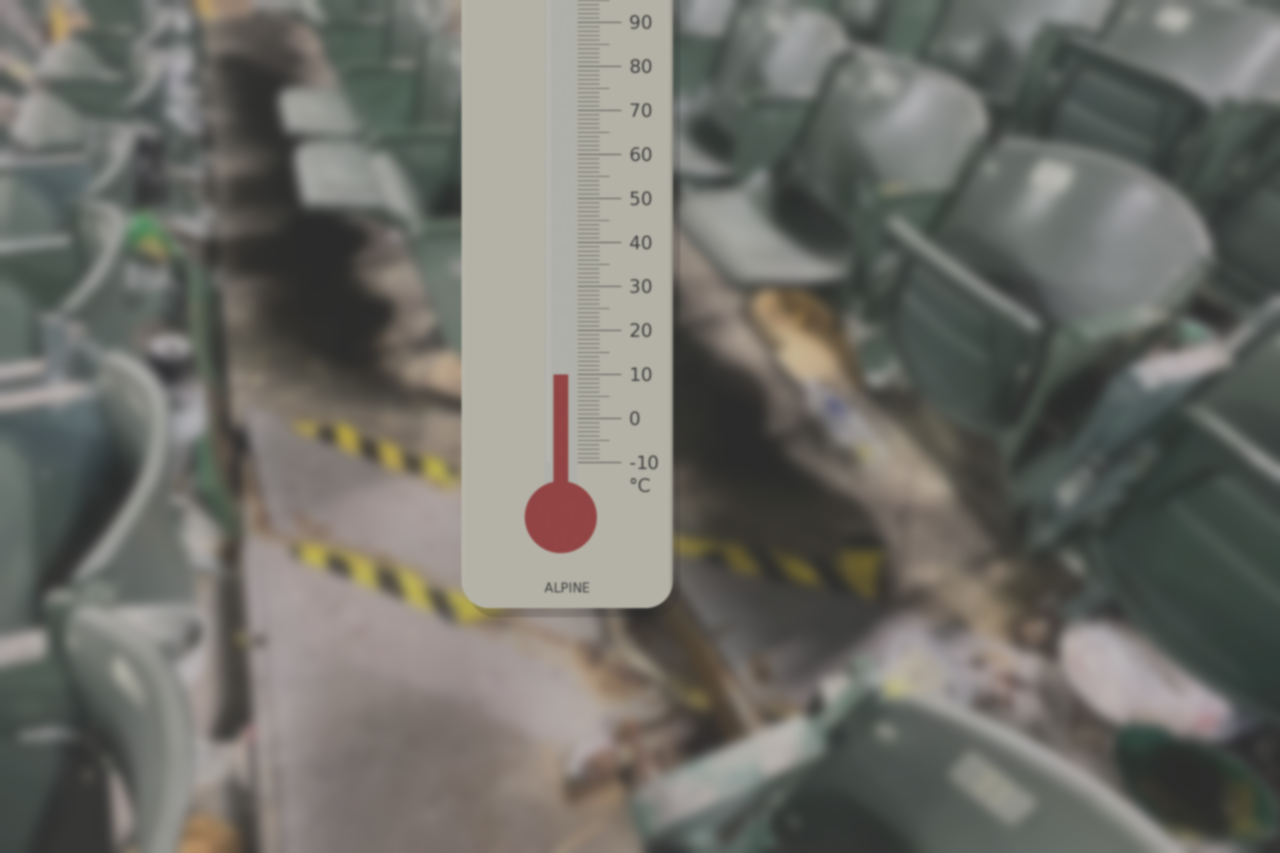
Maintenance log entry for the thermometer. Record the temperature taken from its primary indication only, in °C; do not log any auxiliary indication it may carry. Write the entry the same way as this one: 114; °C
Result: 10; °C
